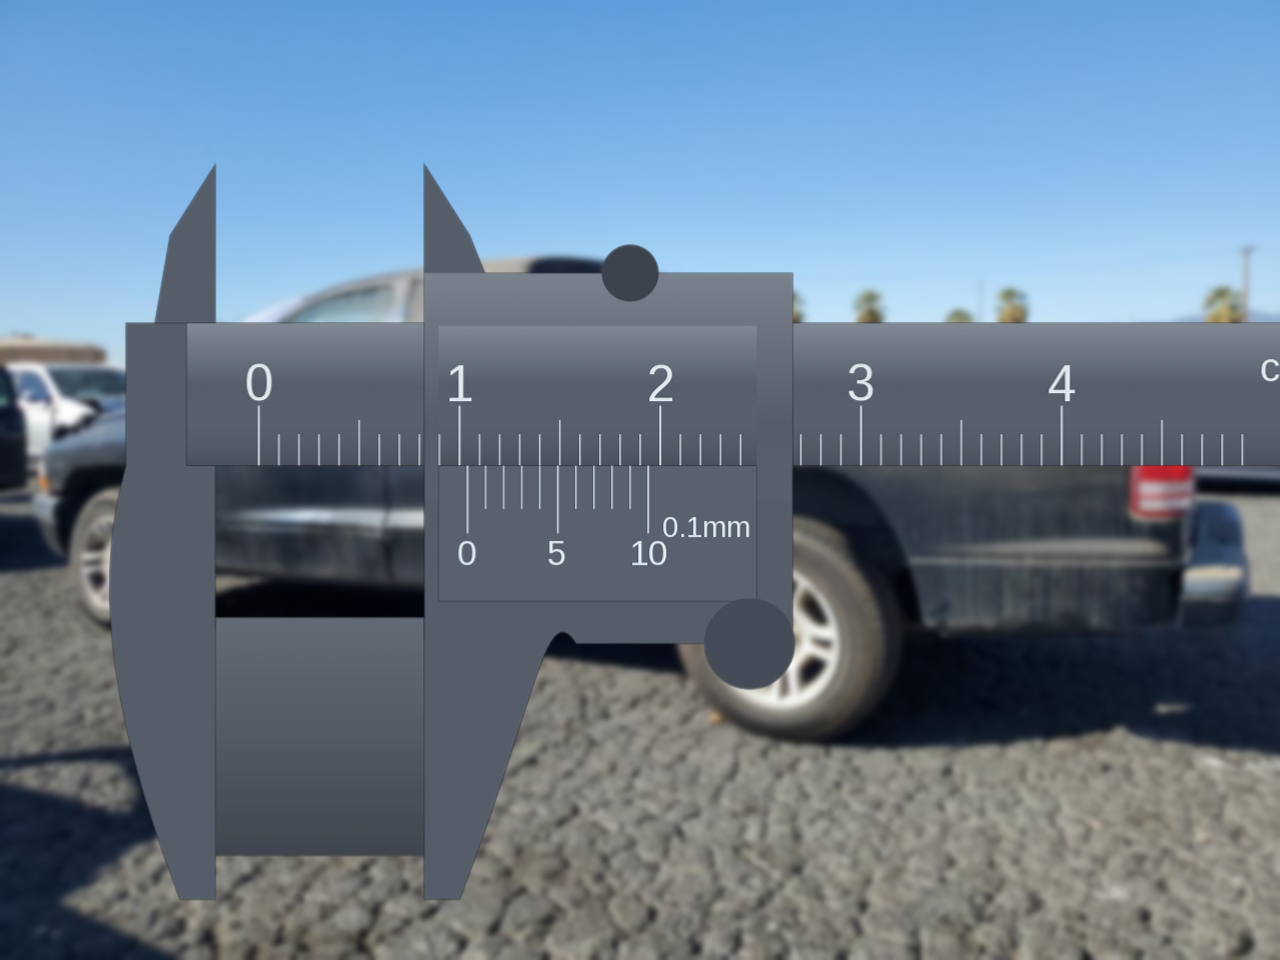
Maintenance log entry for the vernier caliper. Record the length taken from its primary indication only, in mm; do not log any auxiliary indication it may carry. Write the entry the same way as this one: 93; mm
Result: 10.4; mm
